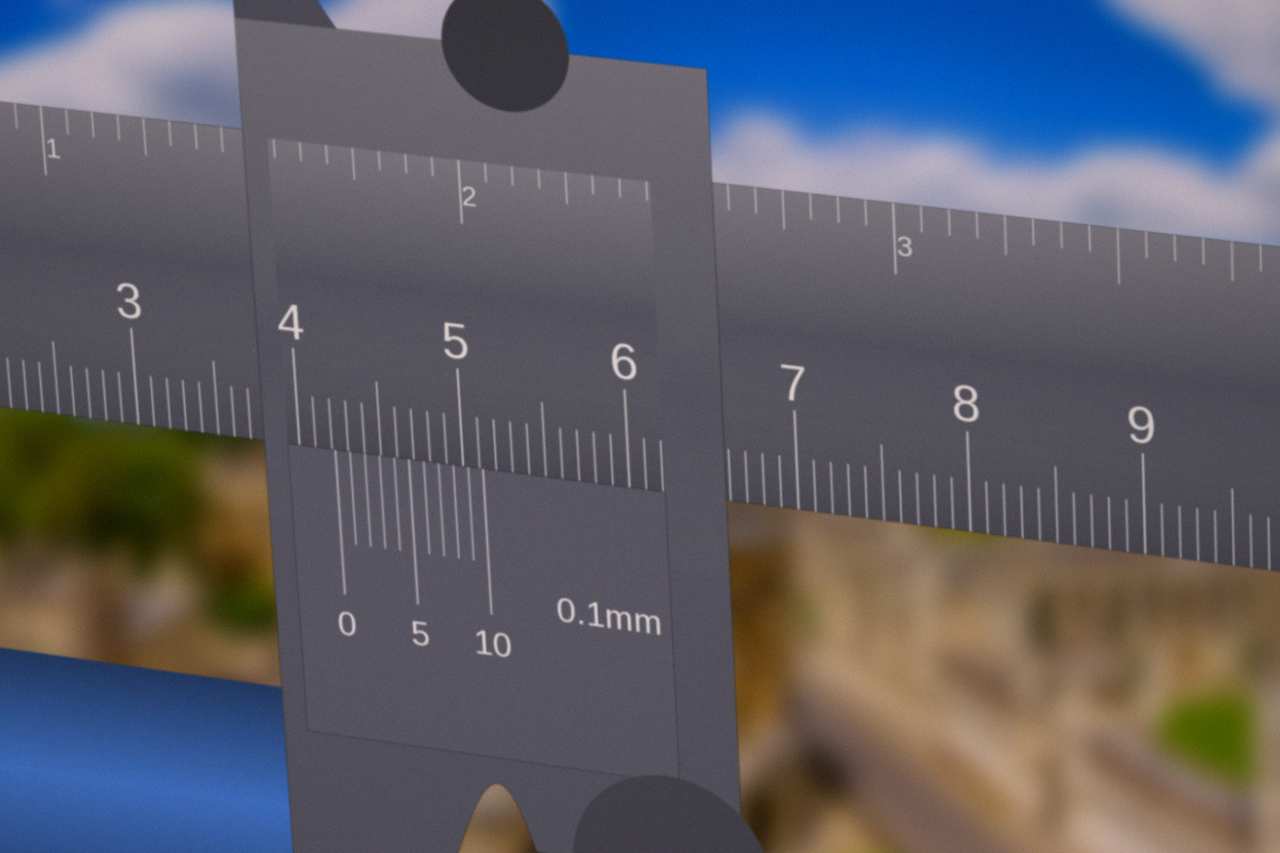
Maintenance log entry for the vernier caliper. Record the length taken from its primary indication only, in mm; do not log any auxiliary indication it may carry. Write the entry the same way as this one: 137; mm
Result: 42.2; mm
